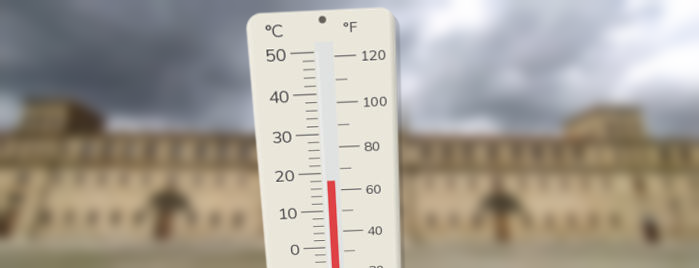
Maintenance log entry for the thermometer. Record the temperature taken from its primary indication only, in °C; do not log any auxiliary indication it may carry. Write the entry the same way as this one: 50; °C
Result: 18; °C
